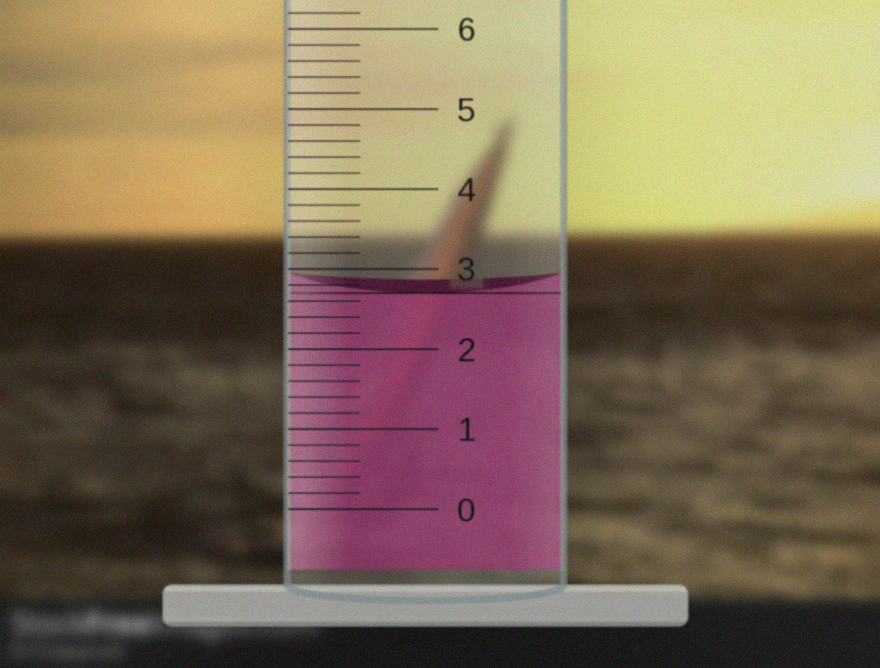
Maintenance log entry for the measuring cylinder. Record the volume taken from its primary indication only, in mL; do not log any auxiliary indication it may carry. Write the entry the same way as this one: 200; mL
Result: 2.7; mL
